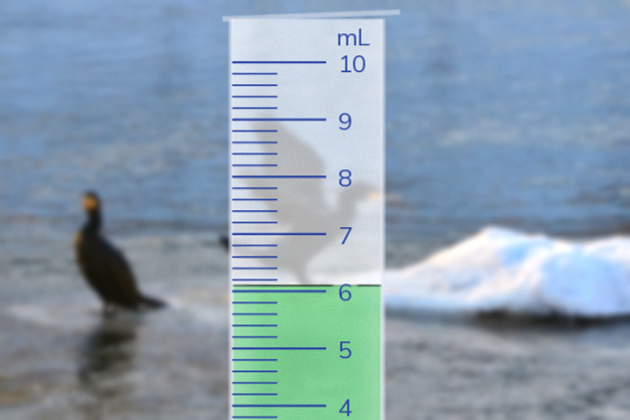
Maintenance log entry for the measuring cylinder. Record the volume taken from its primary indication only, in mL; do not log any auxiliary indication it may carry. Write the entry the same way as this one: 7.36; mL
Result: 6.1; mL
